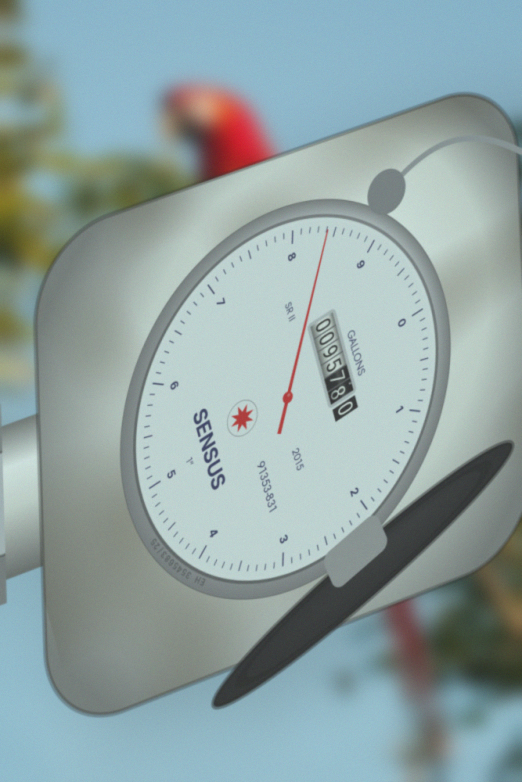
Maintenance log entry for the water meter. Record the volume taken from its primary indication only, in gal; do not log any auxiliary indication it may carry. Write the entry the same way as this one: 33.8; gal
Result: 95778.4; gal
